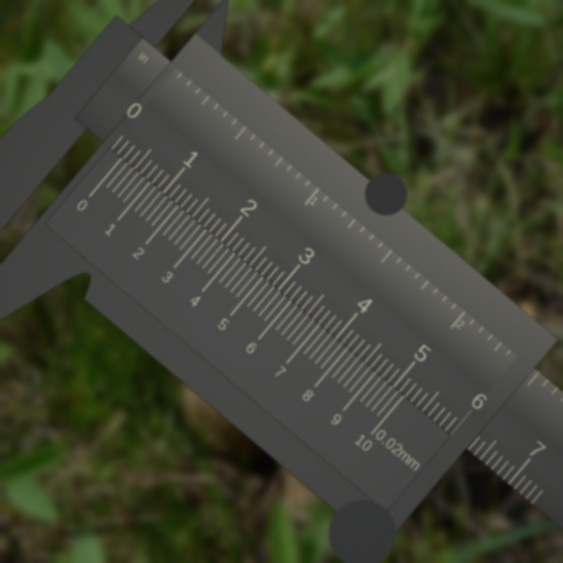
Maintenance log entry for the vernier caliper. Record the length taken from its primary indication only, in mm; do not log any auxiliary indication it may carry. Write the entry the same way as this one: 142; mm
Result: 2.8; mm
